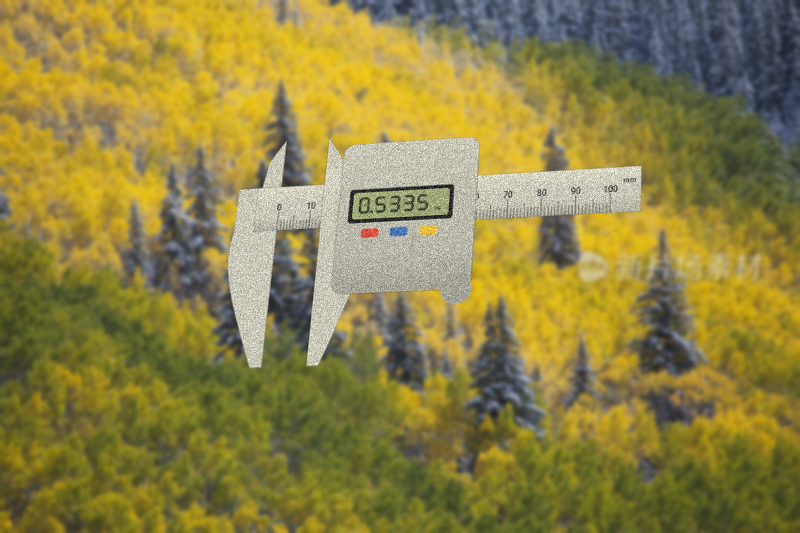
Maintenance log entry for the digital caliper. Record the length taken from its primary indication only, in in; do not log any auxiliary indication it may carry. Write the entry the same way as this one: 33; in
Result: 0.5335; in
